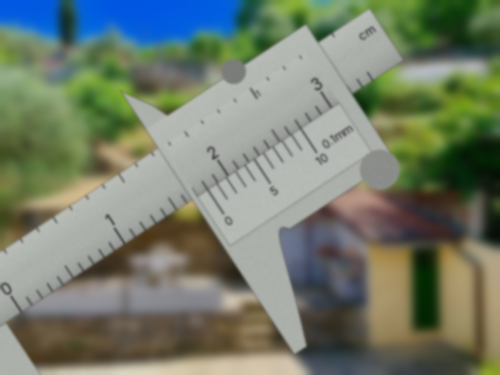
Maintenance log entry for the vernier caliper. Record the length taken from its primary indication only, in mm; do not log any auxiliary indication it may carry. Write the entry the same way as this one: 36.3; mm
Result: 18.0; mm
